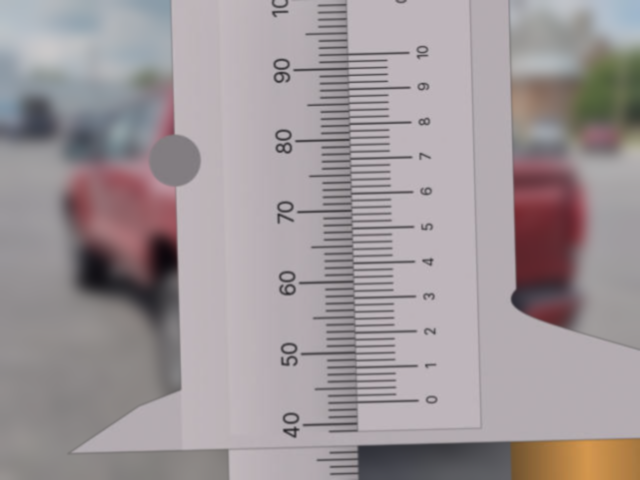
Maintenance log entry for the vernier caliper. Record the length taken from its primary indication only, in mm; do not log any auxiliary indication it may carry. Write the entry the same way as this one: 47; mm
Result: 43.0; mm
